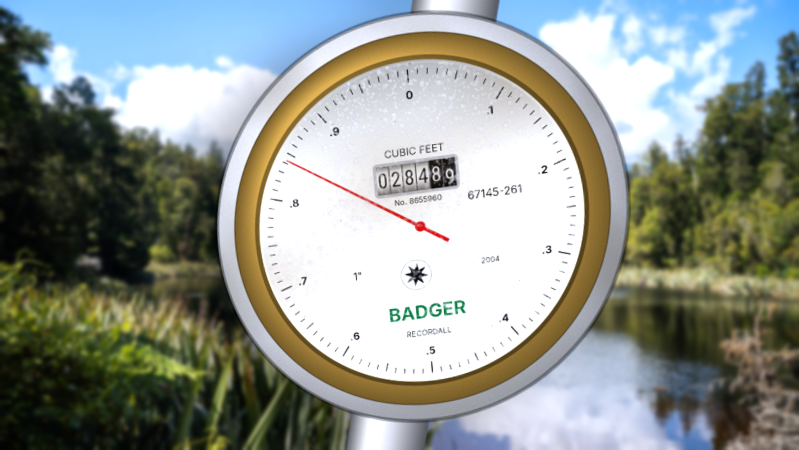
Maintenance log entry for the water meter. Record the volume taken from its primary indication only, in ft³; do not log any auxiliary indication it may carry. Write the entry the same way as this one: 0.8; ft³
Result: 28488.84; ft³
